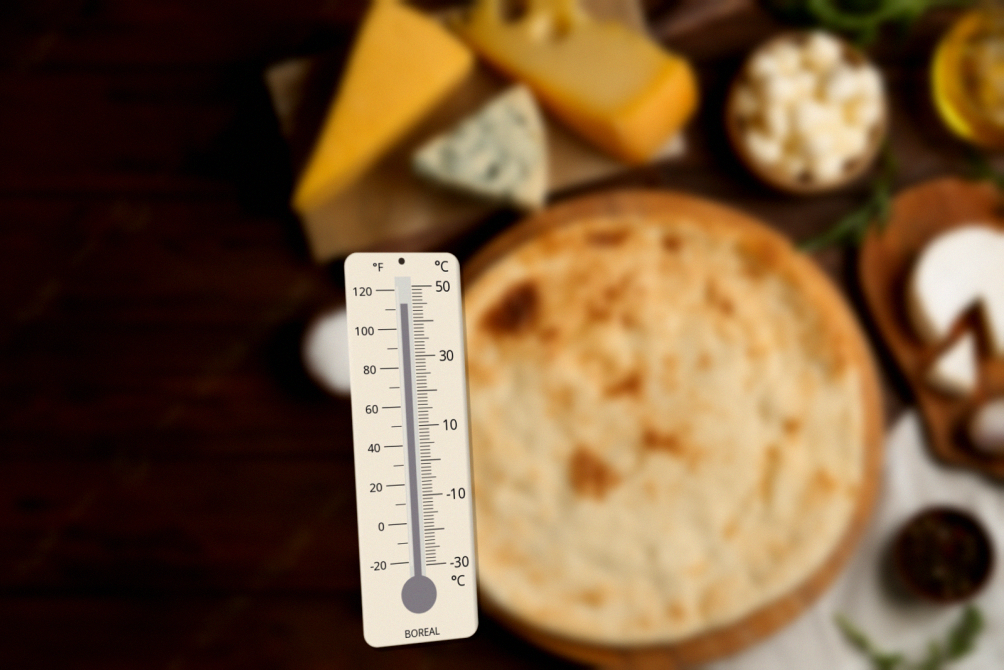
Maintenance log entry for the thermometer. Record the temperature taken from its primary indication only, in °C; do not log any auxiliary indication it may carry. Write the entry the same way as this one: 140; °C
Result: 45; °C
